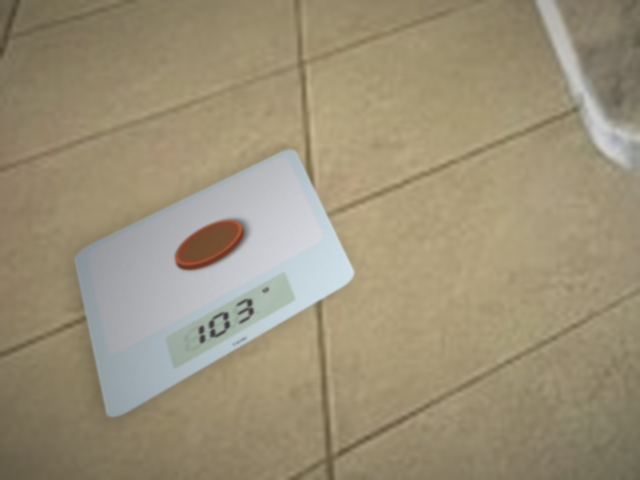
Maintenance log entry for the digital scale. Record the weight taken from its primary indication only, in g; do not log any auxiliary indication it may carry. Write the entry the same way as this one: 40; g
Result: 103; g
